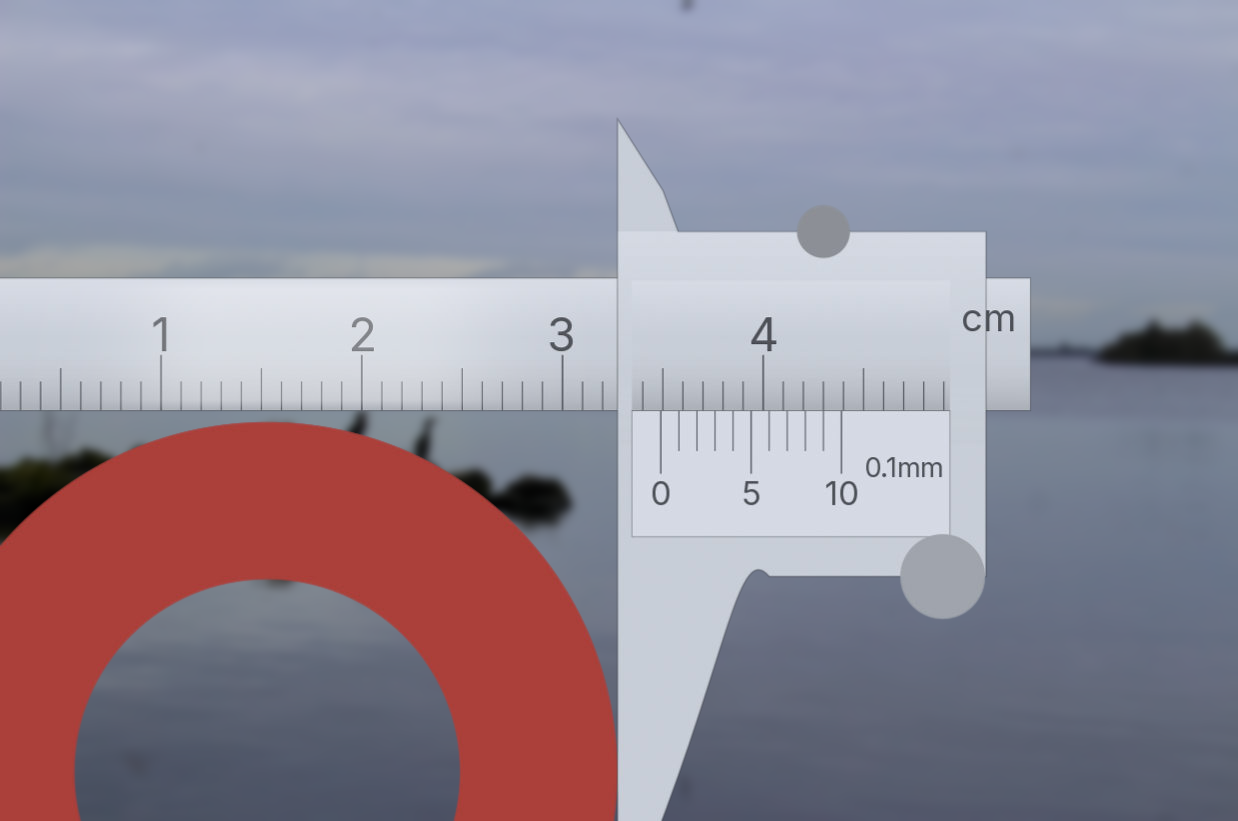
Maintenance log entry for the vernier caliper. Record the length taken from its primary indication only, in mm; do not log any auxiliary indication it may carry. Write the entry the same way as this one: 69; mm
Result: 34.9; mm
